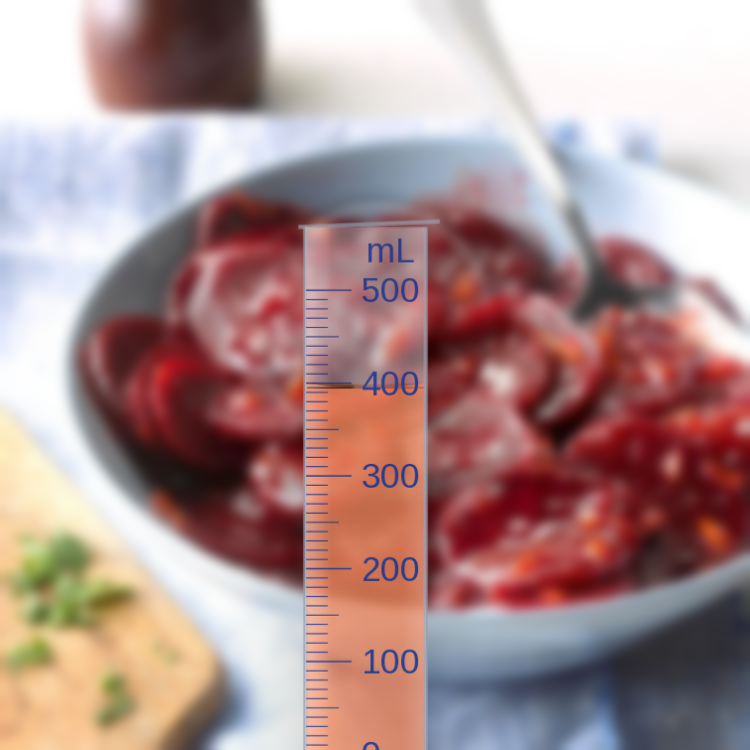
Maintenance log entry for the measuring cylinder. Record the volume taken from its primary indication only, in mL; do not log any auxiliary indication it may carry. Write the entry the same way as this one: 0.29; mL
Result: 395; mL
